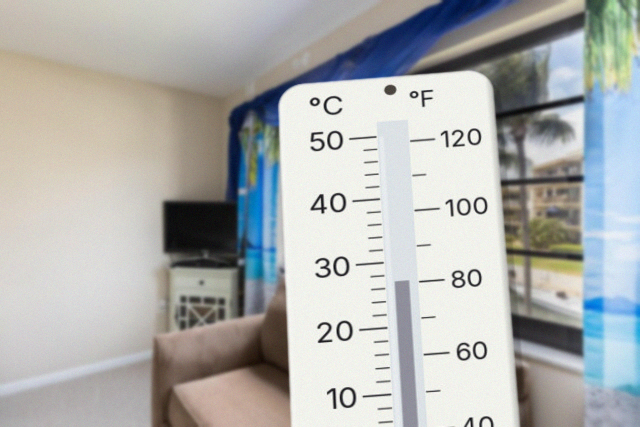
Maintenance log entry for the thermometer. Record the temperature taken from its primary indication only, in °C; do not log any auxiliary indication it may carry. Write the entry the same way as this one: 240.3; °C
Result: 27; °C
